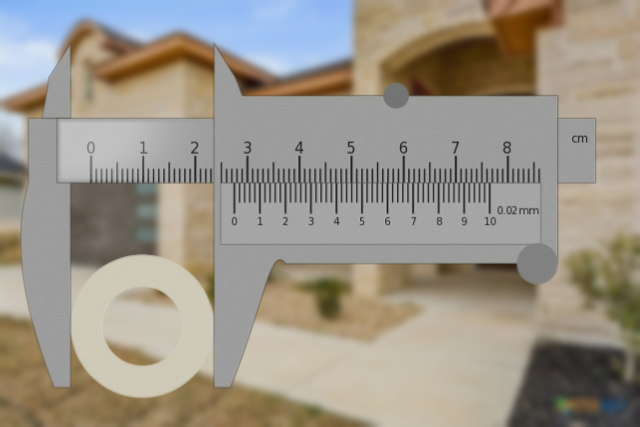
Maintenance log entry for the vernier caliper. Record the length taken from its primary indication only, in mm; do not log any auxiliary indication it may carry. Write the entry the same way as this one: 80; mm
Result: 27.5; mm
